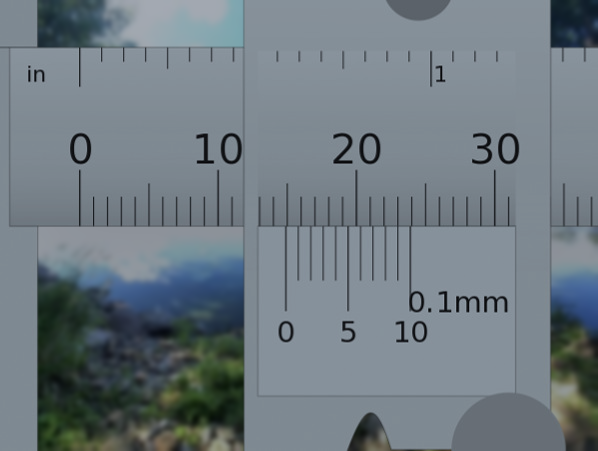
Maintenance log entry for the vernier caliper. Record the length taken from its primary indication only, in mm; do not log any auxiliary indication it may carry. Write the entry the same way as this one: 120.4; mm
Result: 14.9; mm
